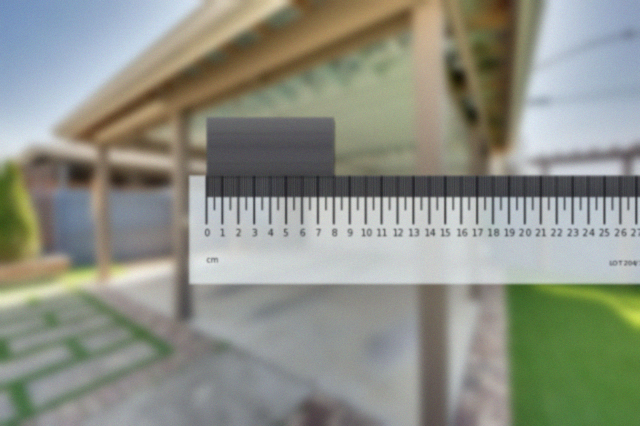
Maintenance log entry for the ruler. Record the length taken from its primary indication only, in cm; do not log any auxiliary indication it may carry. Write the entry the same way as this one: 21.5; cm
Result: 8; cm
